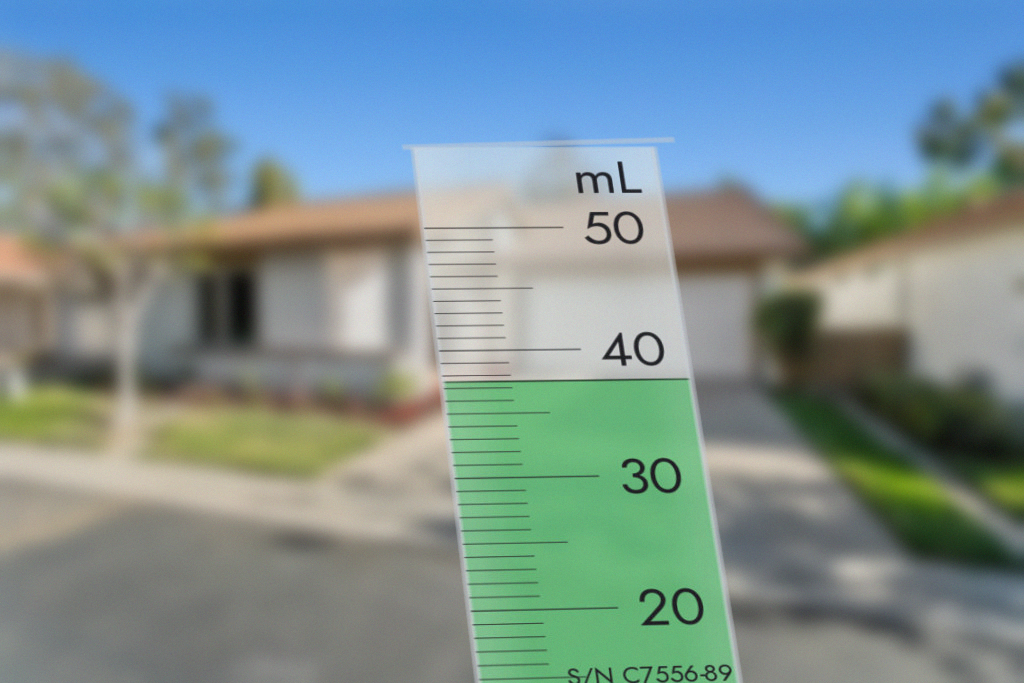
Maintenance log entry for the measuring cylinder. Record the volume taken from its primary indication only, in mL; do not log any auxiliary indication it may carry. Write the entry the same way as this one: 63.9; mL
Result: 37.5; mL
